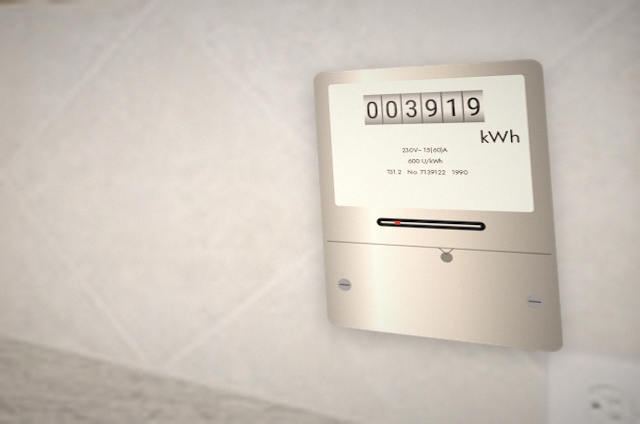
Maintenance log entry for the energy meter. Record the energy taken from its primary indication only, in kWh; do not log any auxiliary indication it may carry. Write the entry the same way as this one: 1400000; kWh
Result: 3919; kWh
